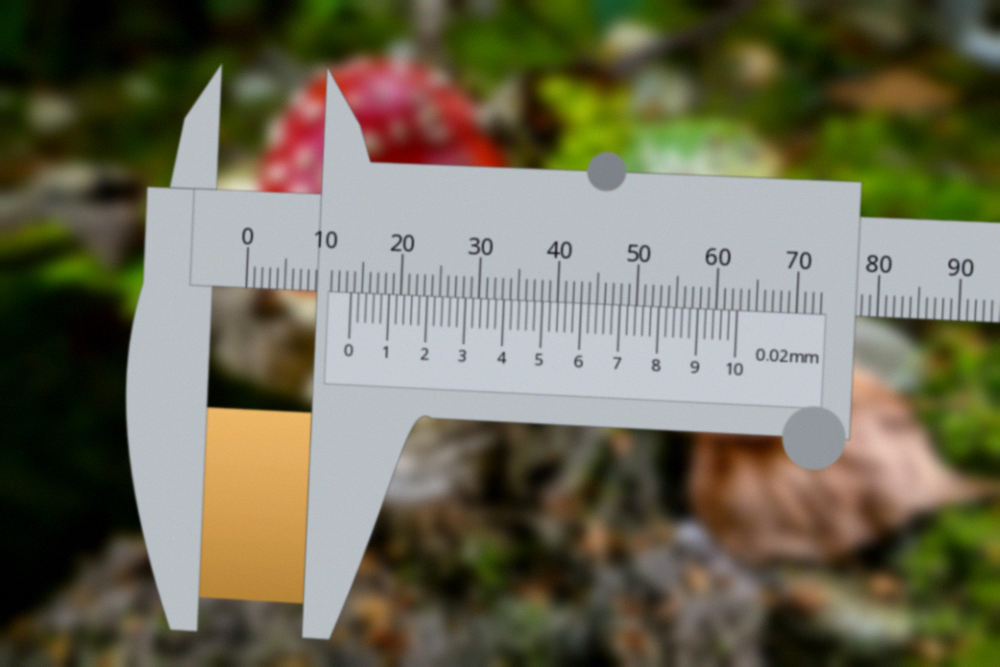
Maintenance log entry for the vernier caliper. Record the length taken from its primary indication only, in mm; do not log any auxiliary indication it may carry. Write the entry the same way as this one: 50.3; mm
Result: 13.6; mm
